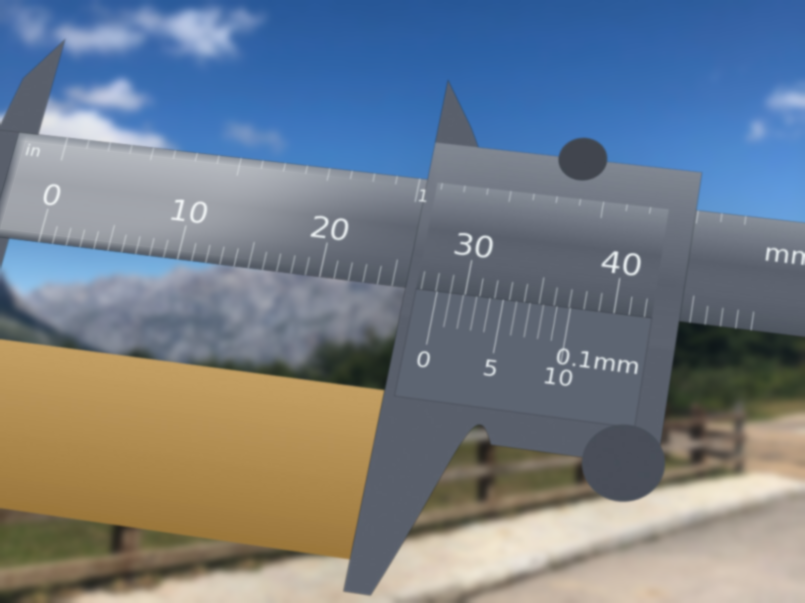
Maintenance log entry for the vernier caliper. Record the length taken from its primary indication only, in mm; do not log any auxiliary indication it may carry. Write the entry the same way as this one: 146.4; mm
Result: 28.1; mm
